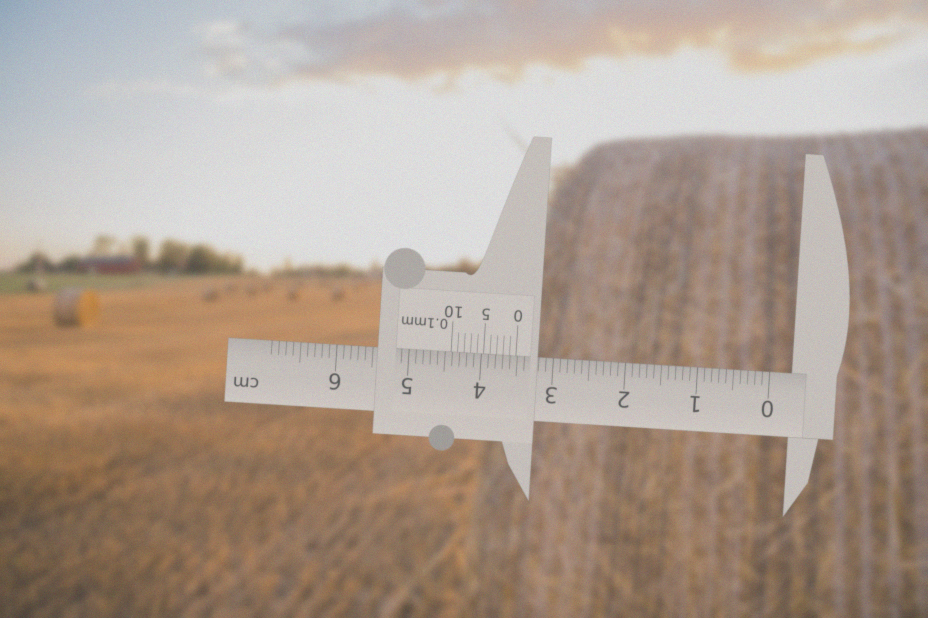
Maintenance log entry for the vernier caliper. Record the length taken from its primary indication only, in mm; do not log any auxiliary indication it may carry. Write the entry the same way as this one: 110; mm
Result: 35.2; mm
